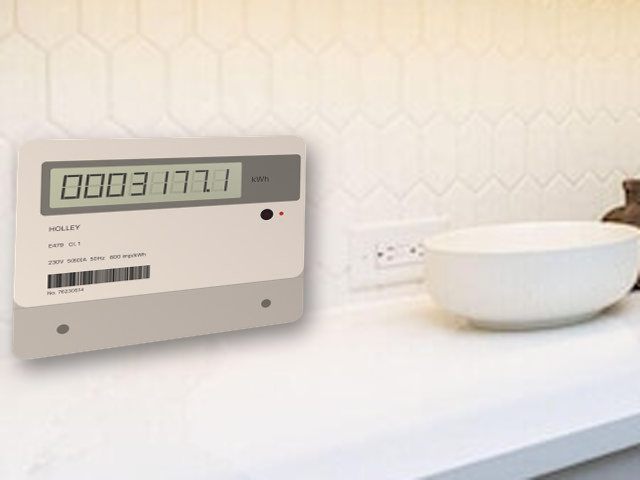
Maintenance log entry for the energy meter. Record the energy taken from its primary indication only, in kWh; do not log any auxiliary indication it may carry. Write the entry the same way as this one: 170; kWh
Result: 3177.1; kWh
